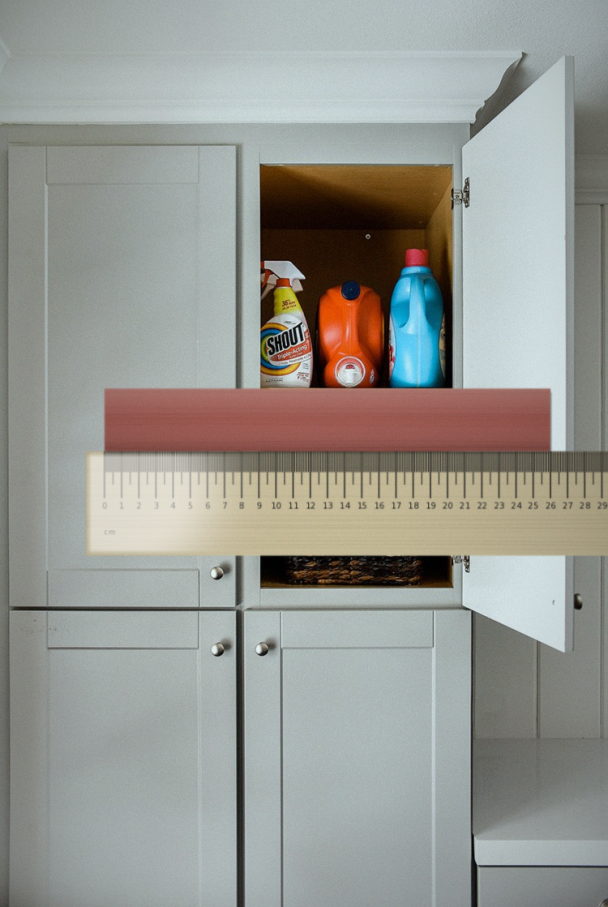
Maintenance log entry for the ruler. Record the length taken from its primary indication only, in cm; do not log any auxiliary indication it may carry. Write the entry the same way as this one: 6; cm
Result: 26; cm
